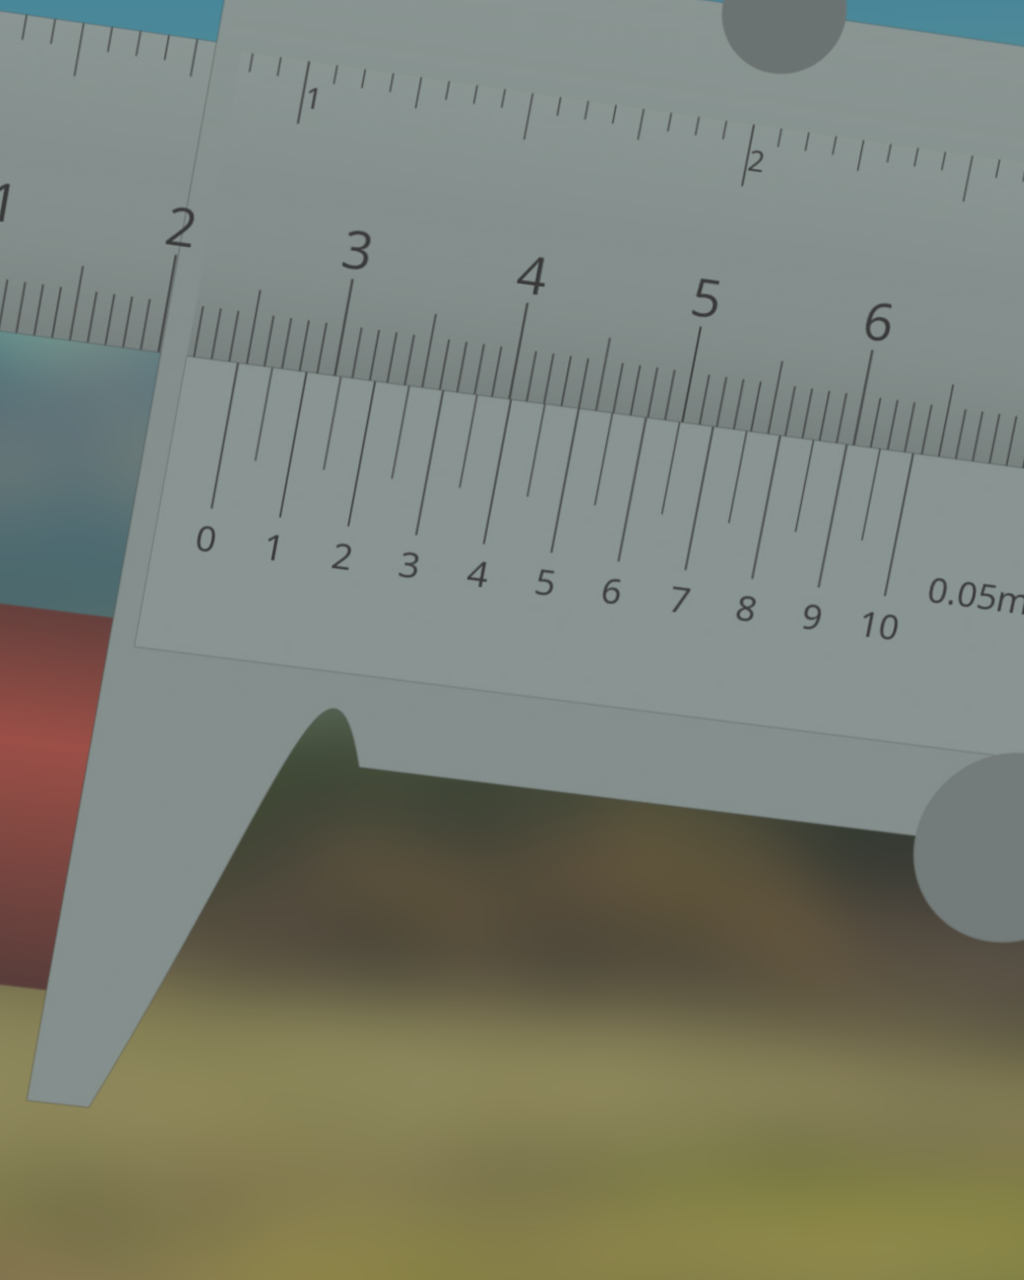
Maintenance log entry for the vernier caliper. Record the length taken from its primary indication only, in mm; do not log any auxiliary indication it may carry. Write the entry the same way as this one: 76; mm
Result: 24.5; mm
